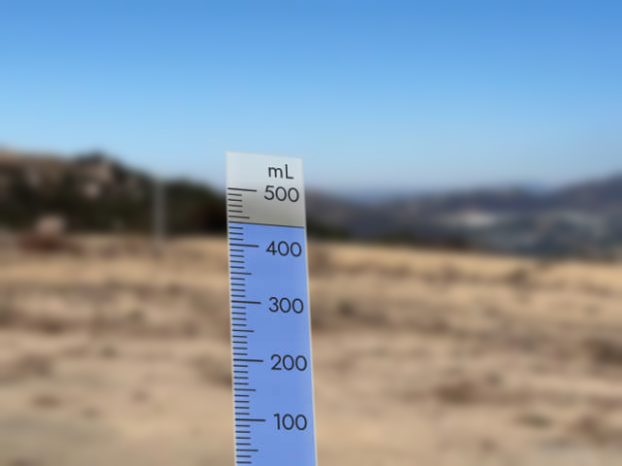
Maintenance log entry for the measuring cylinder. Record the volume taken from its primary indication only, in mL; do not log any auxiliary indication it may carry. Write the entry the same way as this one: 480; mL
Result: 440; mL
